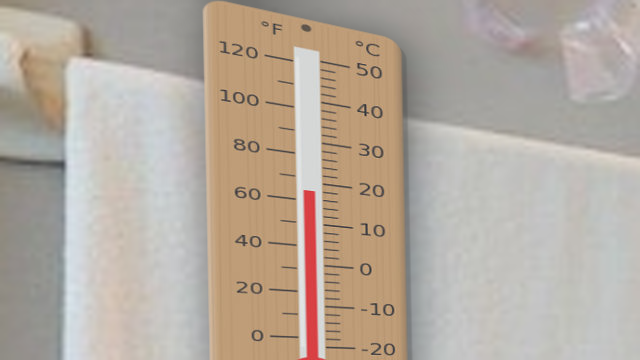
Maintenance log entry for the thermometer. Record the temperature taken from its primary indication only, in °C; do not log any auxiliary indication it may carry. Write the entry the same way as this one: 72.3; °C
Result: 18; °C
